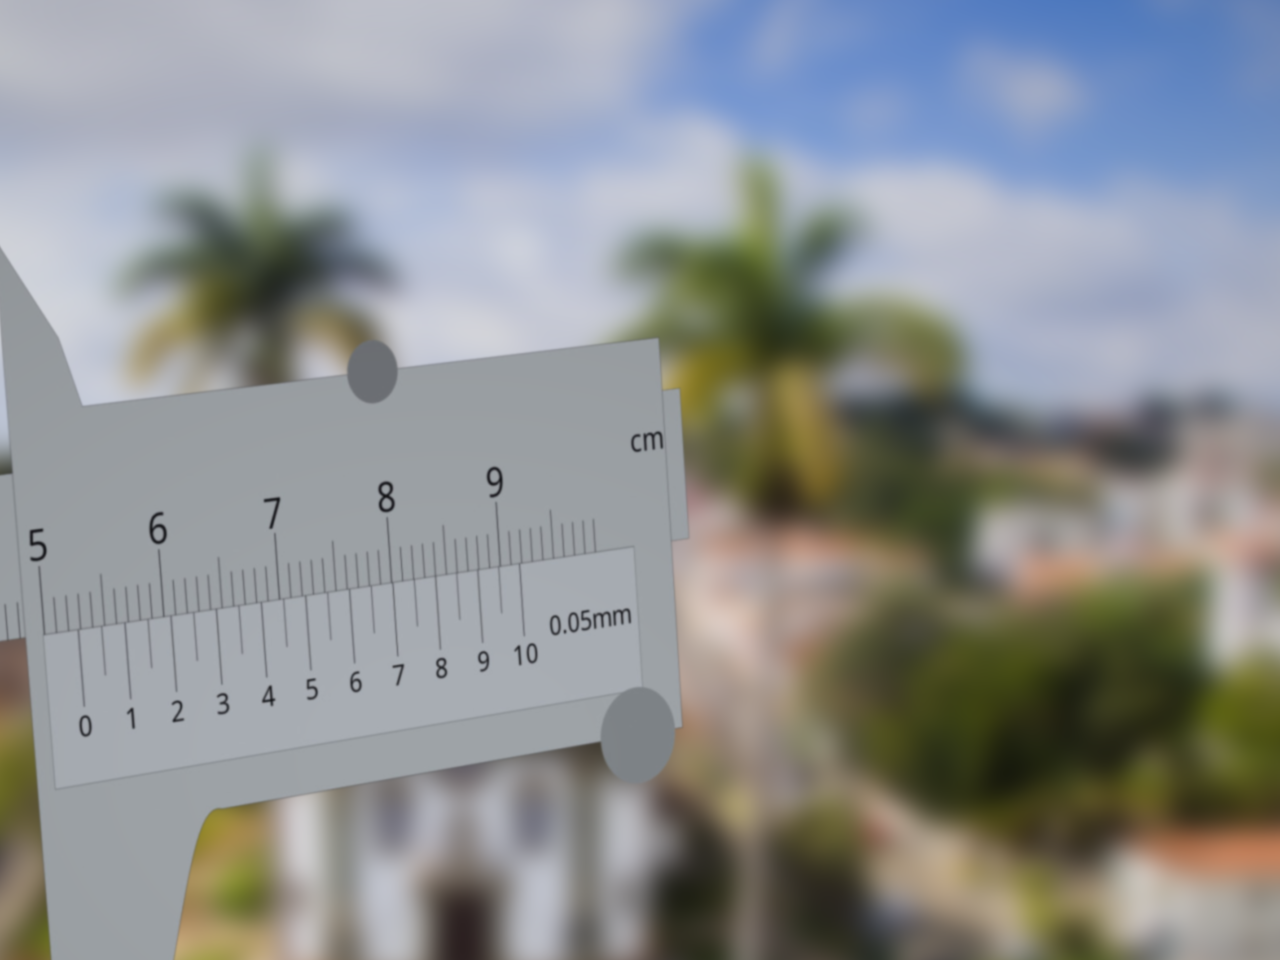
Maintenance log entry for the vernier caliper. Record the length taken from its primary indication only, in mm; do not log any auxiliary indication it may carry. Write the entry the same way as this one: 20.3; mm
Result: 52.8; mm
